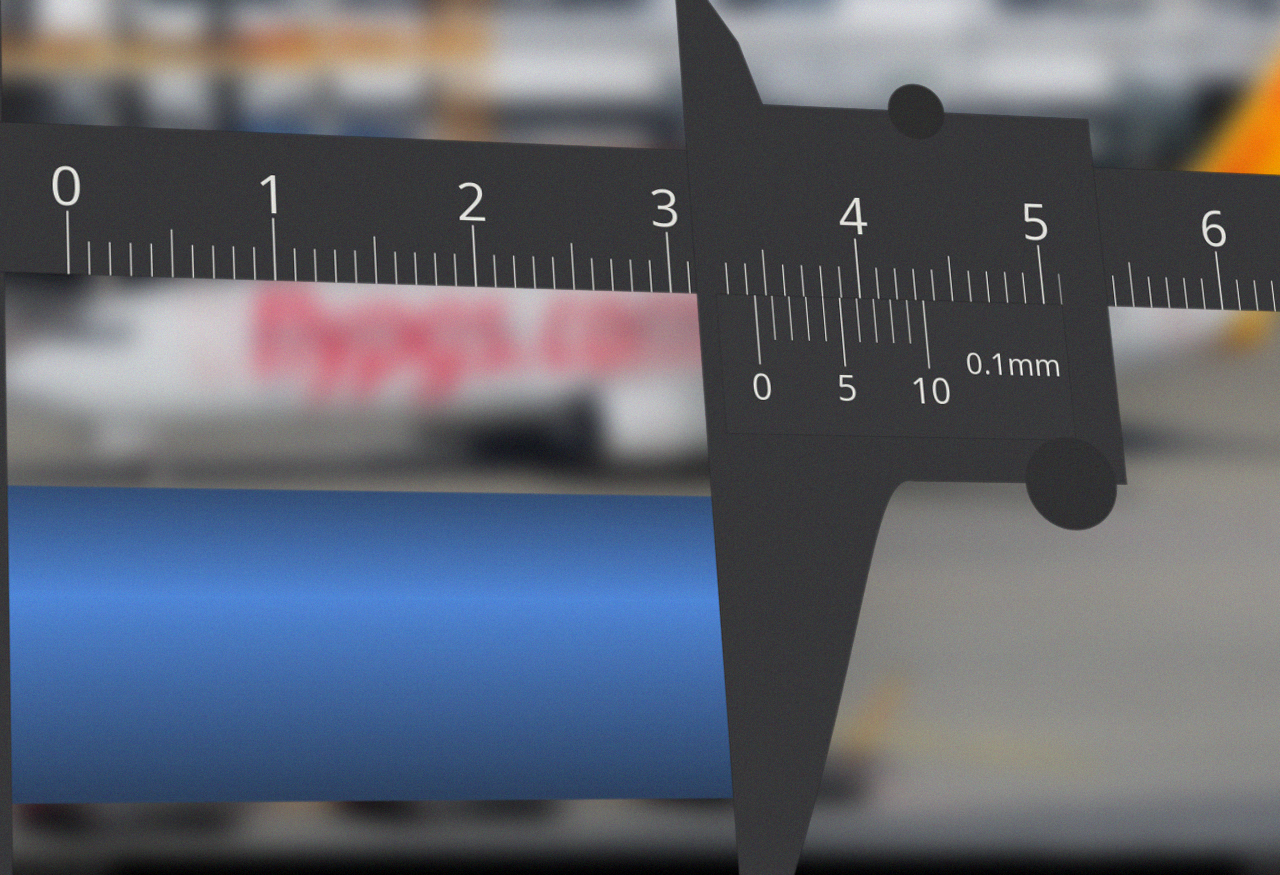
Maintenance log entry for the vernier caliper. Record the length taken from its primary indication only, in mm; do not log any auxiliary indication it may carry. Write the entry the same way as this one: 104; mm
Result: 34.4; mm
